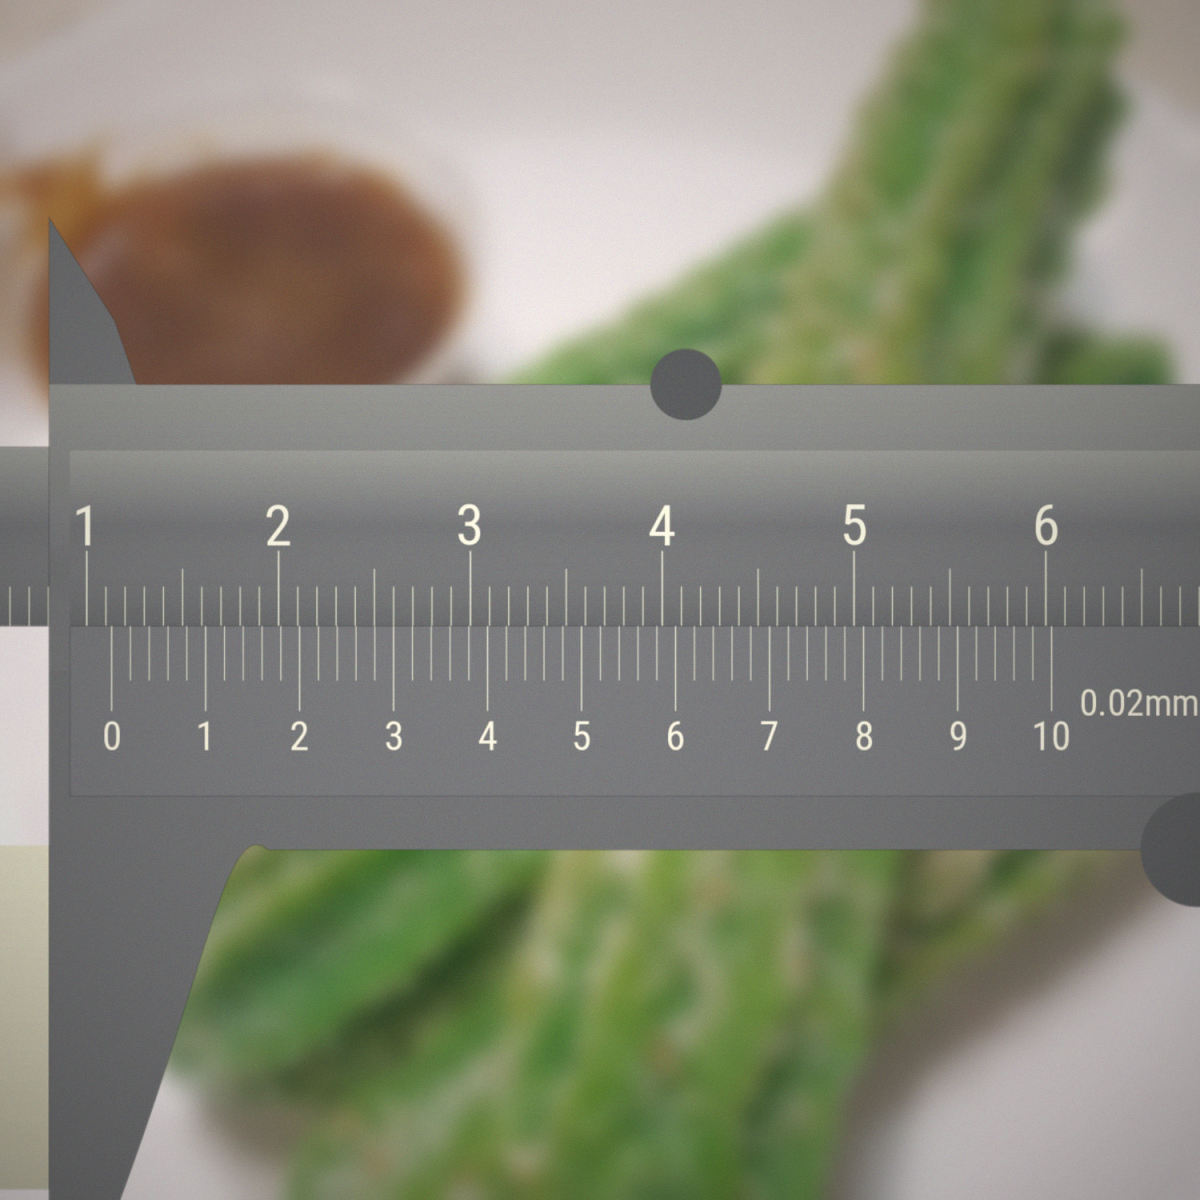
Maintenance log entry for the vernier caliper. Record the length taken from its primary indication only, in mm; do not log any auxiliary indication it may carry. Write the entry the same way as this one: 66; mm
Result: 11.3; mm
